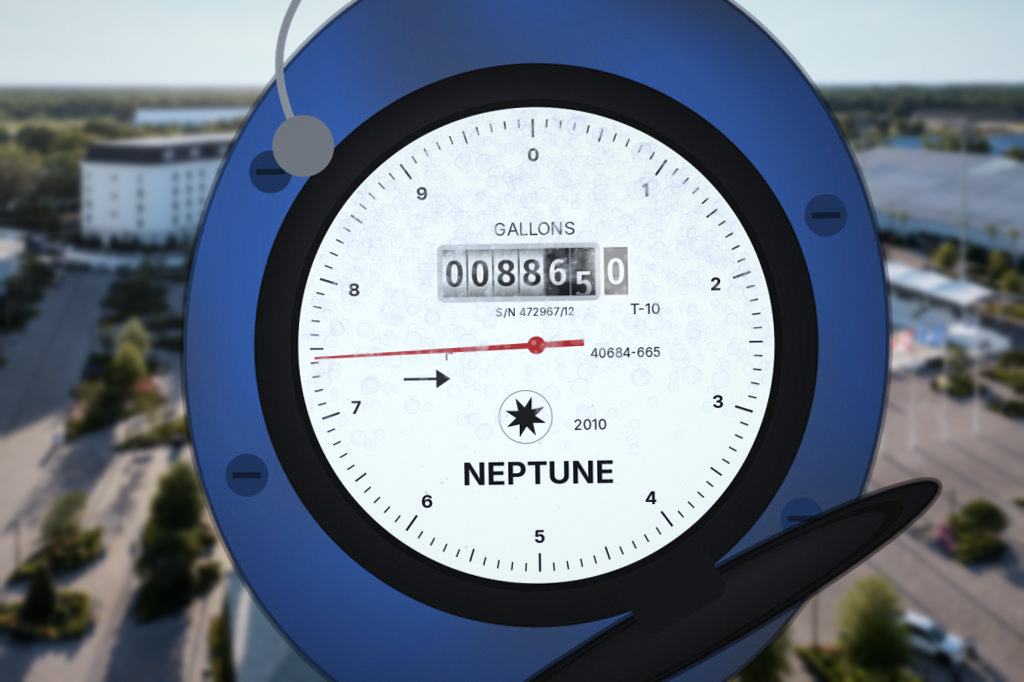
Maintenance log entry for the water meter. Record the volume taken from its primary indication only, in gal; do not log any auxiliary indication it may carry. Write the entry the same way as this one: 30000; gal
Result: 88647.4; gal
